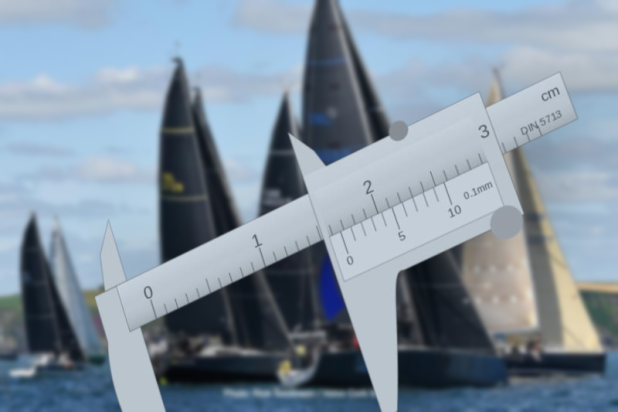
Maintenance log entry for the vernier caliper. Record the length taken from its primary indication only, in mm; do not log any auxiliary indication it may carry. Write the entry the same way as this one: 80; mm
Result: 16.7; mm
